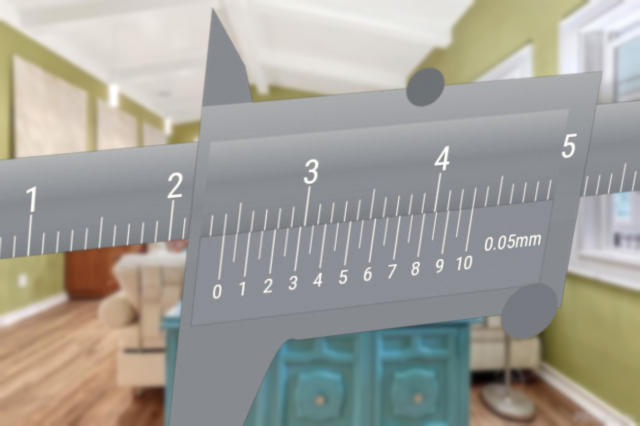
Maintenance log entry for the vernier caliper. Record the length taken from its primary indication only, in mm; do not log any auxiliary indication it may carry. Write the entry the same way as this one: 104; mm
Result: 24.0; mm
